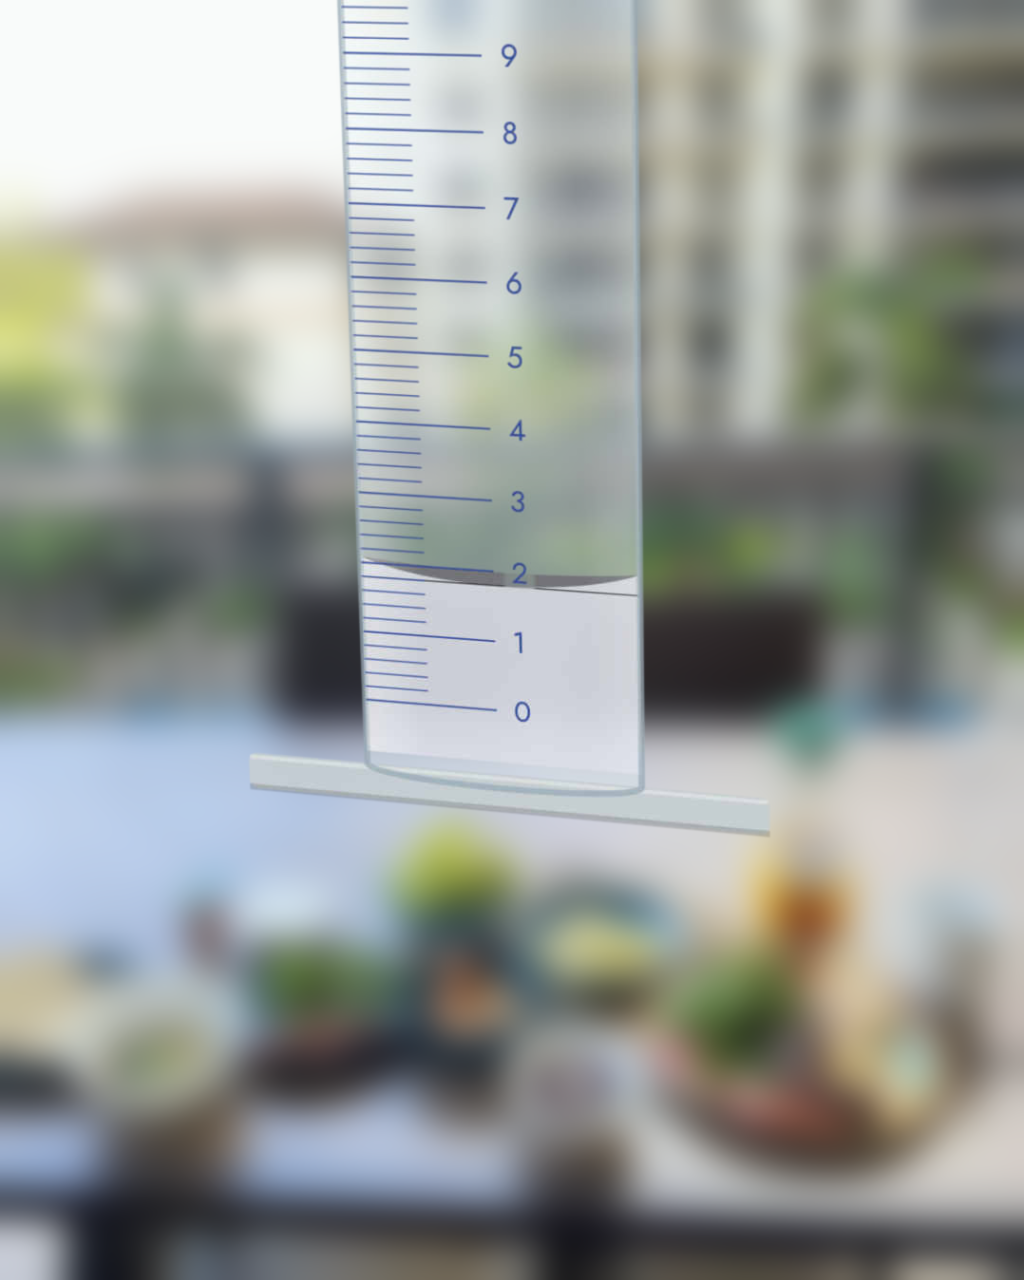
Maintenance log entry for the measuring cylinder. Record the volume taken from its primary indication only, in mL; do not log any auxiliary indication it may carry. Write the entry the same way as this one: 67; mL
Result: 1.8; mL
